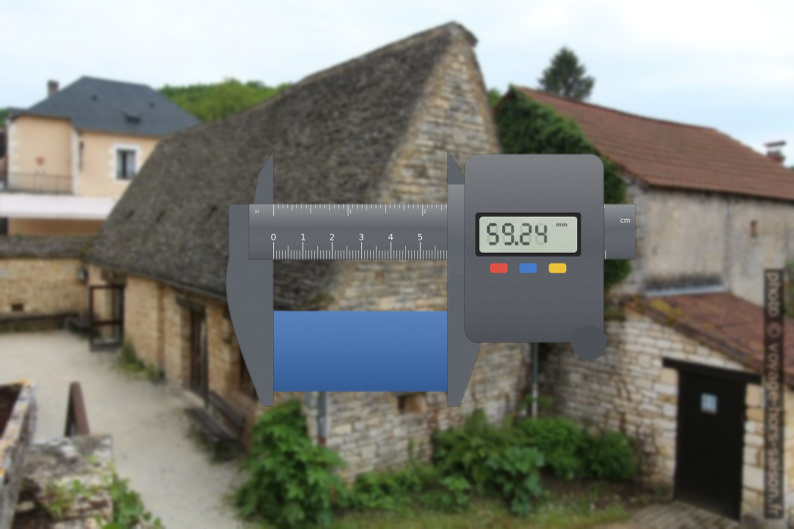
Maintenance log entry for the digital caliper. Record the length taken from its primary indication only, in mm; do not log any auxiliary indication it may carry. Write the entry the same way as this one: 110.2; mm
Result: 59.24; mm
